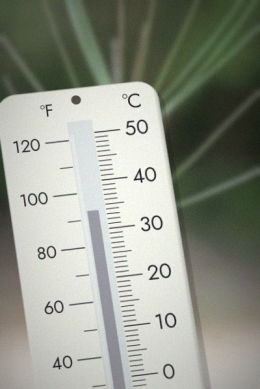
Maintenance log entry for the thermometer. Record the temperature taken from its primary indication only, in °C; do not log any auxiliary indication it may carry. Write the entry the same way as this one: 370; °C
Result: 34; °C
